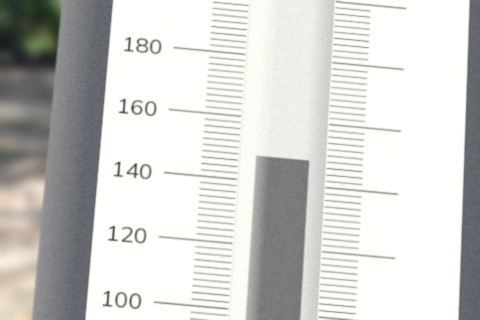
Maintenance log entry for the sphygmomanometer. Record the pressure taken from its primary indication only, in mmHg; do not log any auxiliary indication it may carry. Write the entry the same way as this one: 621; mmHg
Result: 148; mmHg
